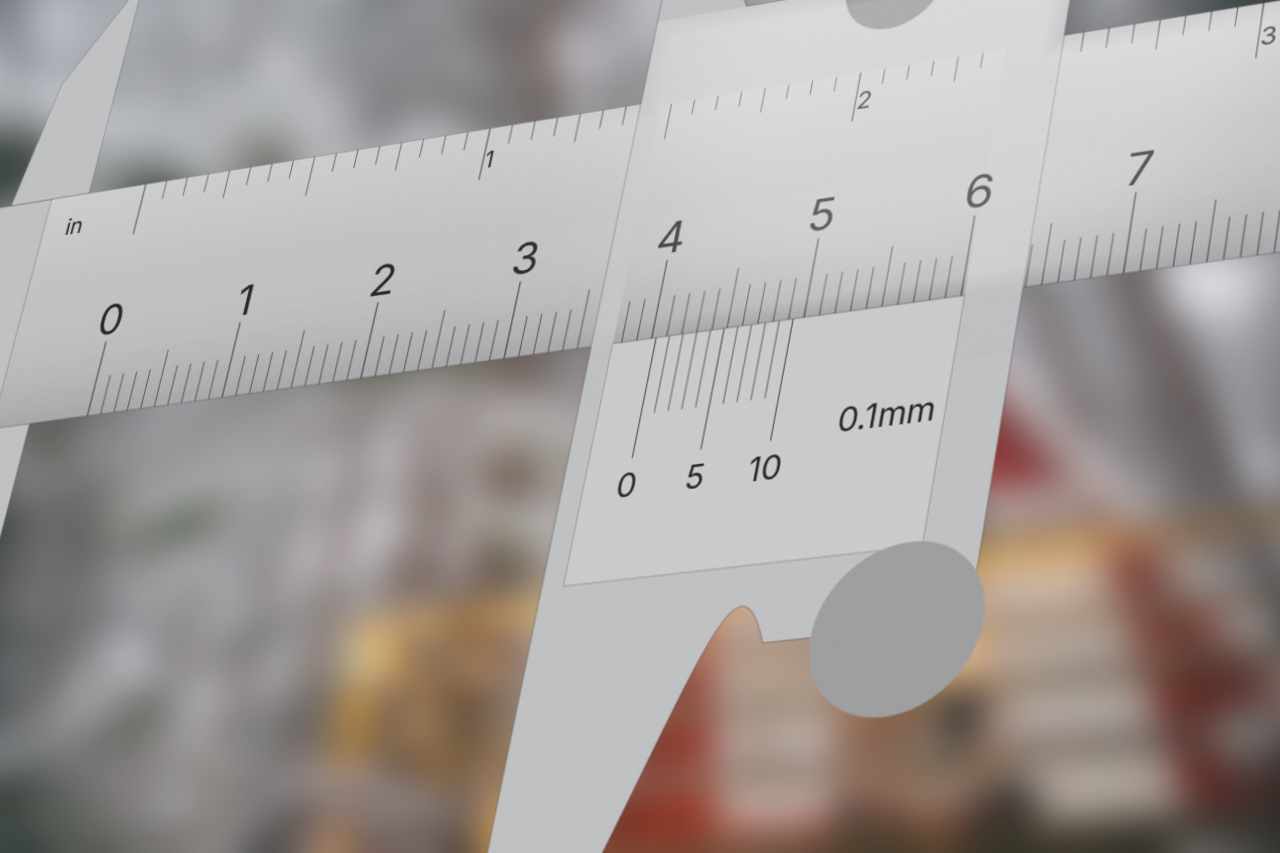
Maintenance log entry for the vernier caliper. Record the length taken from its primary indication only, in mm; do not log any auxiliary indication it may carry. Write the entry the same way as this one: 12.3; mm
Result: 40.3; mm
